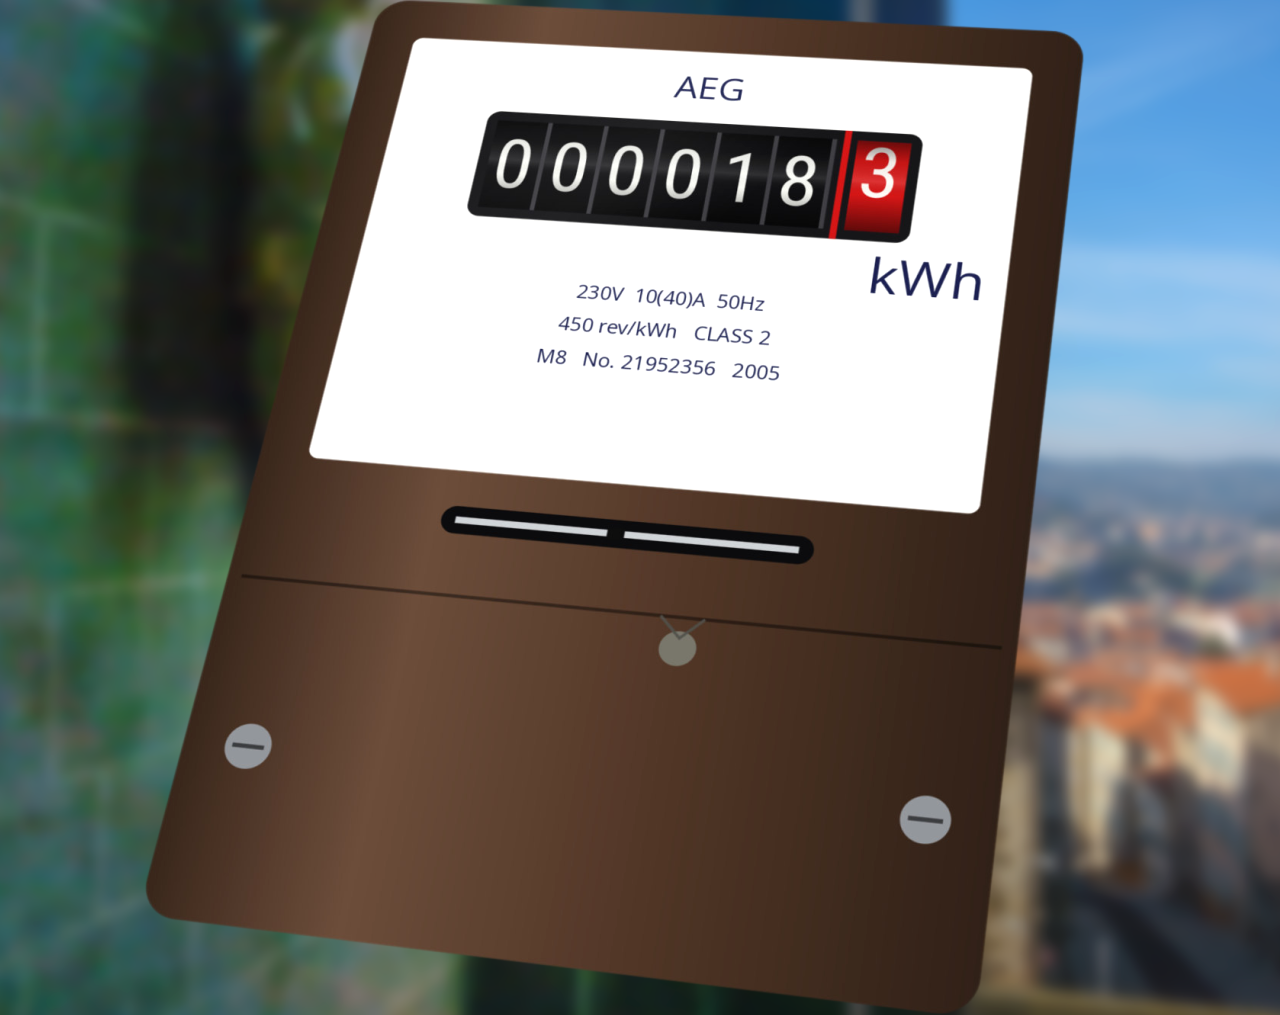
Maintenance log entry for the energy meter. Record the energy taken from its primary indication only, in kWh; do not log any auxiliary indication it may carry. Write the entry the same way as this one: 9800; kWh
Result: 18.3; kWh
